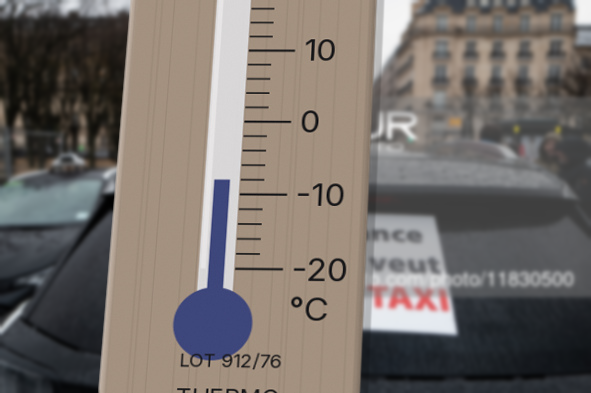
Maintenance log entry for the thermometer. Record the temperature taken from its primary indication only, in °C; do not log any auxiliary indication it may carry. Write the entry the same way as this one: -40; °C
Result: -8; °C
